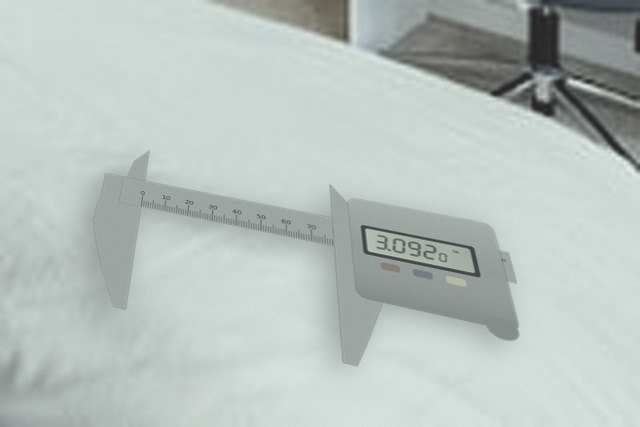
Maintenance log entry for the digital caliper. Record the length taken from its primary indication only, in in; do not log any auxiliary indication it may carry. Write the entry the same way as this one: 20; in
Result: 3.0920; in
